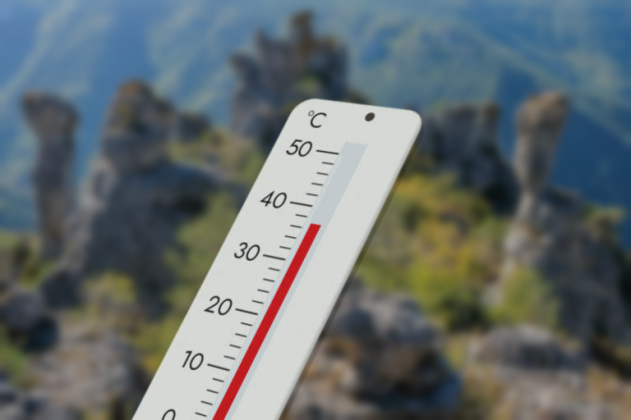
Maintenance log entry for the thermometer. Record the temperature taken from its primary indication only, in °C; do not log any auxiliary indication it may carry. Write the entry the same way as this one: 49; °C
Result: 37; °C
